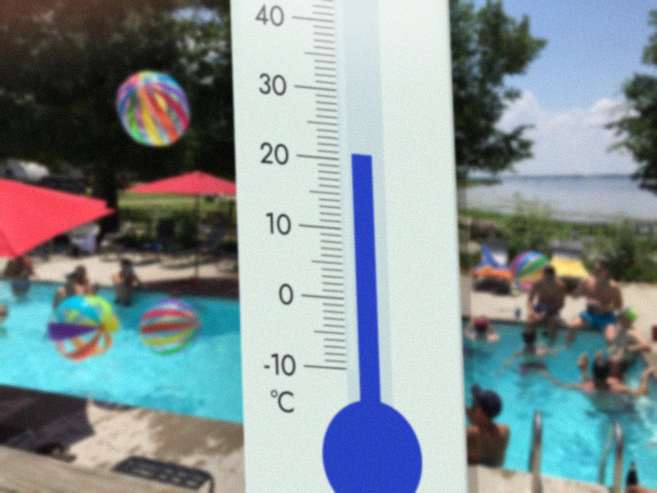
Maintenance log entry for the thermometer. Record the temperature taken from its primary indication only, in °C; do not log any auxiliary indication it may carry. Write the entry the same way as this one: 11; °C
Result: 21; °C
